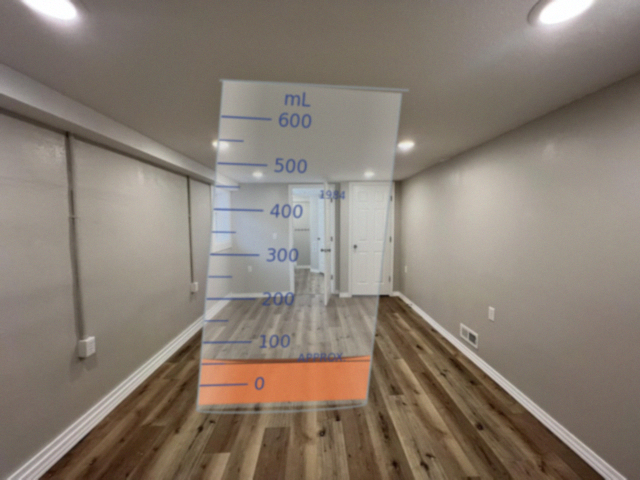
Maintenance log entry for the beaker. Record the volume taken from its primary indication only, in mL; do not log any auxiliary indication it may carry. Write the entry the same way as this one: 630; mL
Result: 50; mL
